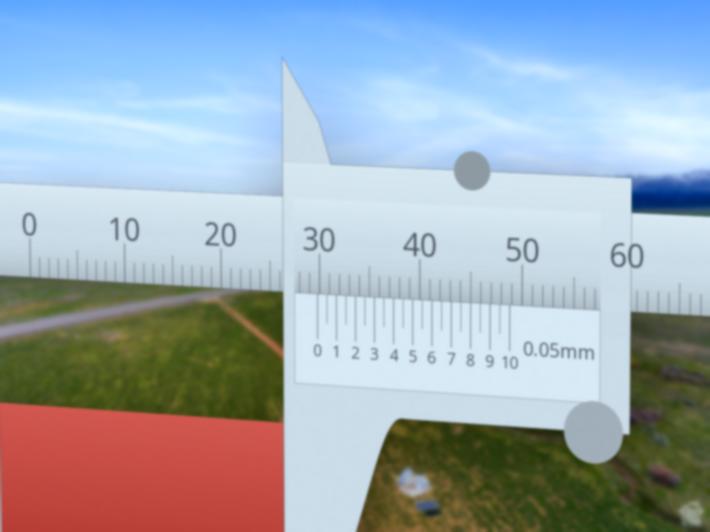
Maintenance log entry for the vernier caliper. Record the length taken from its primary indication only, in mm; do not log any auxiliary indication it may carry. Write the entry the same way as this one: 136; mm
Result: 29.8; mm
